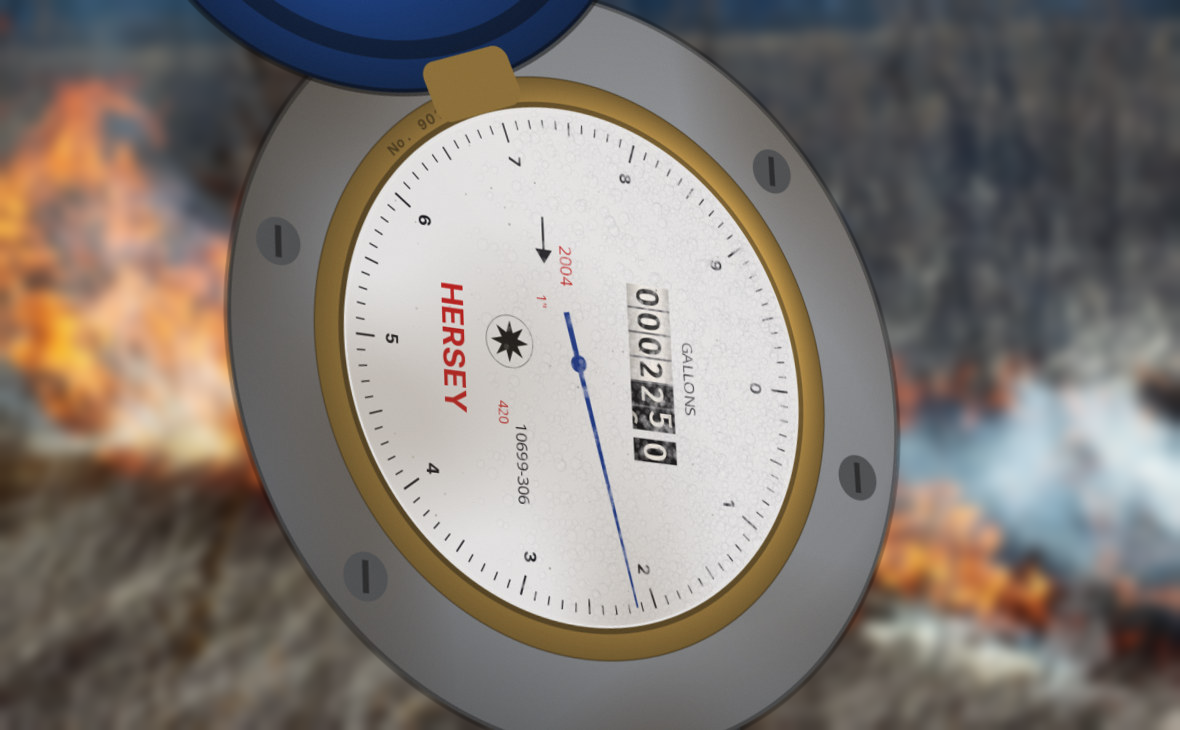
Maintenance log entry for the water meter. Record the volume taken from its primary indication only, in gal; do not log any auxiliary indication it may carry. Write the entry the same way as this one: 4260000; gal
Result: 2252.1; gal
